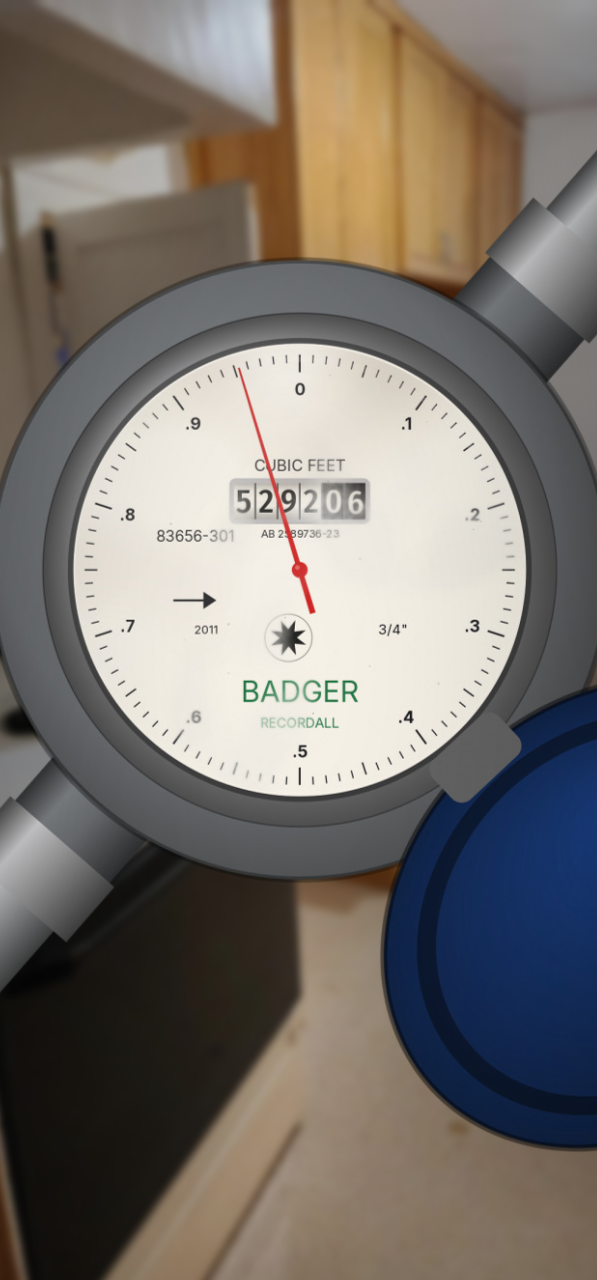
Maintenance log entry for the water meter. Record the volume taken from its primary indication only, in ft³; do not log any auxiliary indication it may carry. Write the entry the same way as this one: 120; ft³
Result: 529205.95; ft³
